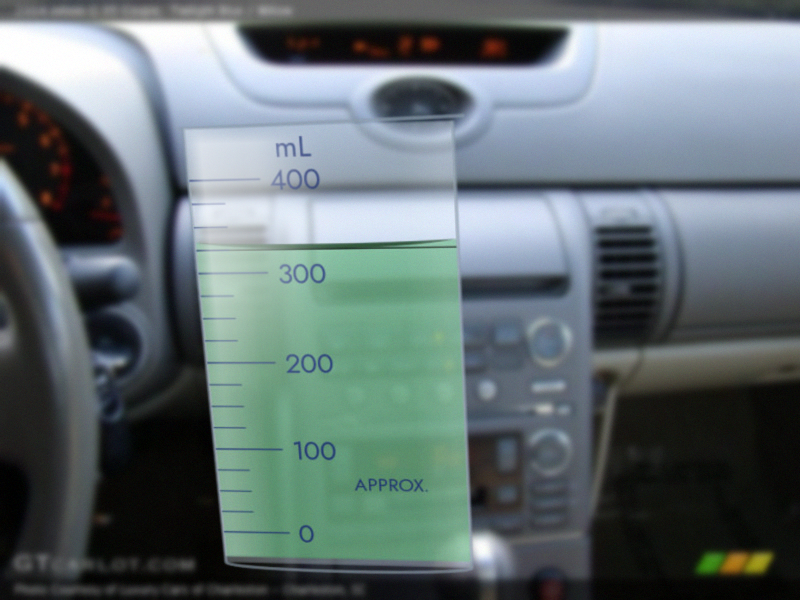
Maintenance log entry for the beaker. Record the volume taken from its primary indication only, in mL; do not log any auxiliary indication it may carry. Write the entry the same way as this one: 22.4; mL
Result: 325; mL
